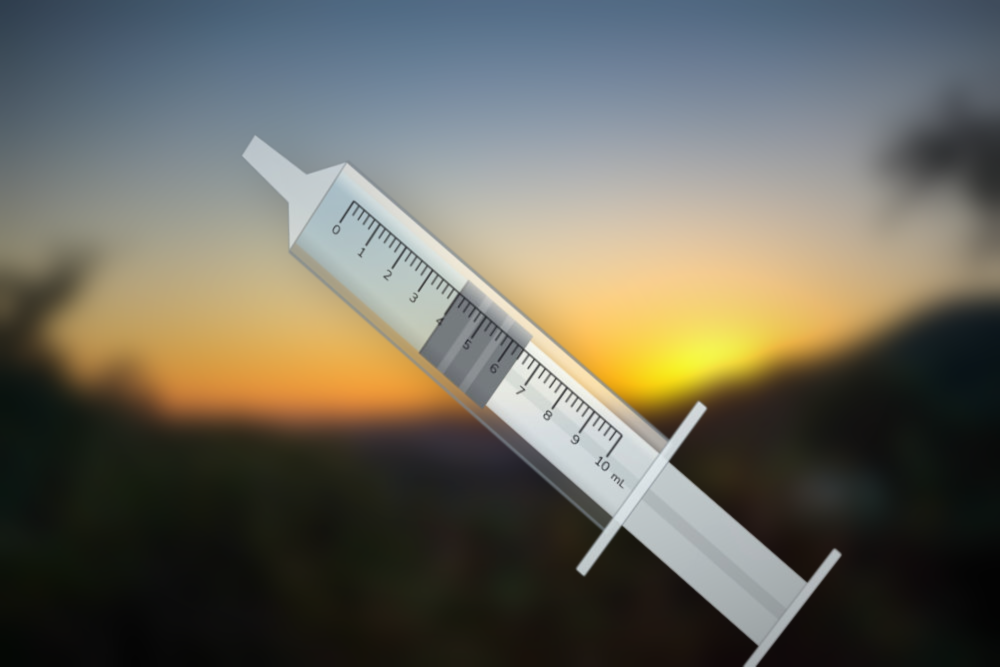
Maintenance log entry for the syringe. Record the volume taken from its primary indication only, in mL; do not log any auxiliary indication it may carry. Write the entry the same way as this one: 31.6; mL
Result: 4; mL
